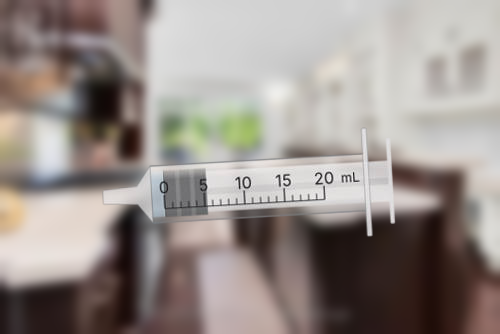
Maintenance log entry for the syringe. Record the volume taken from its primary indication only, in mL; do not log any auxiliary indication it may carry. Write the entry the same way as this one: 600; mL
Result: 0; mL
